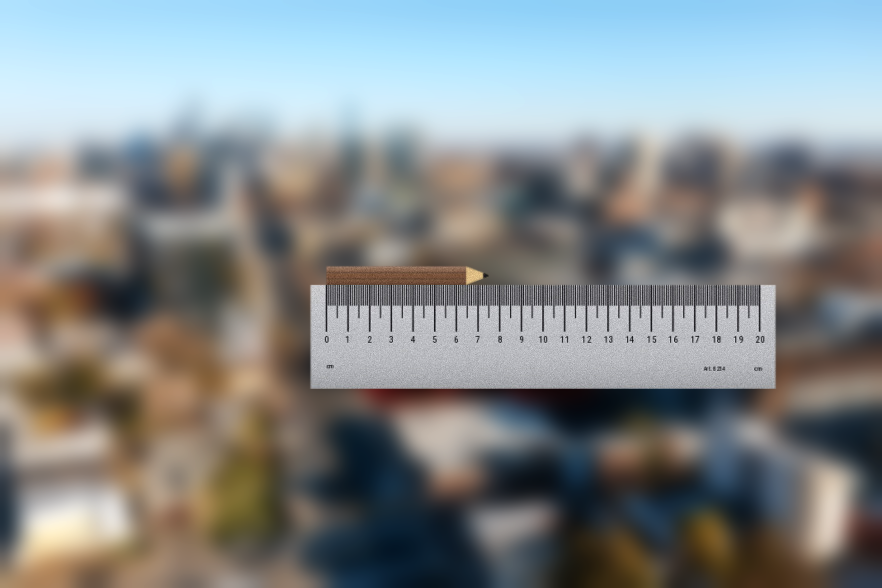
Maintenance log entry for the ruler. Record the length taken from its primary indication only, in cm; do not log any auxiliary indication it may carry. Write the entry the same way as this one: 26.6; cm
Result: 7.5; cm
